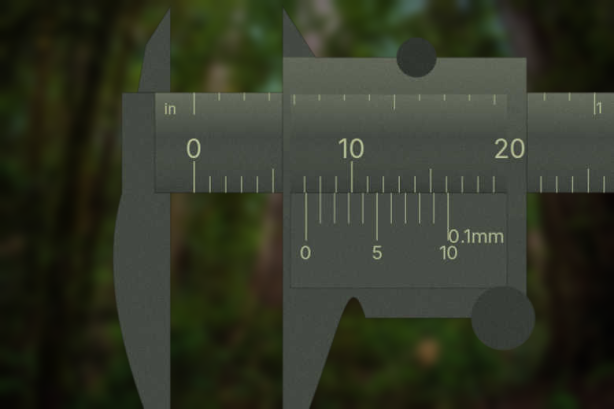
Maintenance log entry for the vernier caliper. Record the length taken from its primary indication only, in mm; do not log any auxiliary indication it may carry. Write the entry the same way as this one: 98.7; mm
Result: 7.1; mm
